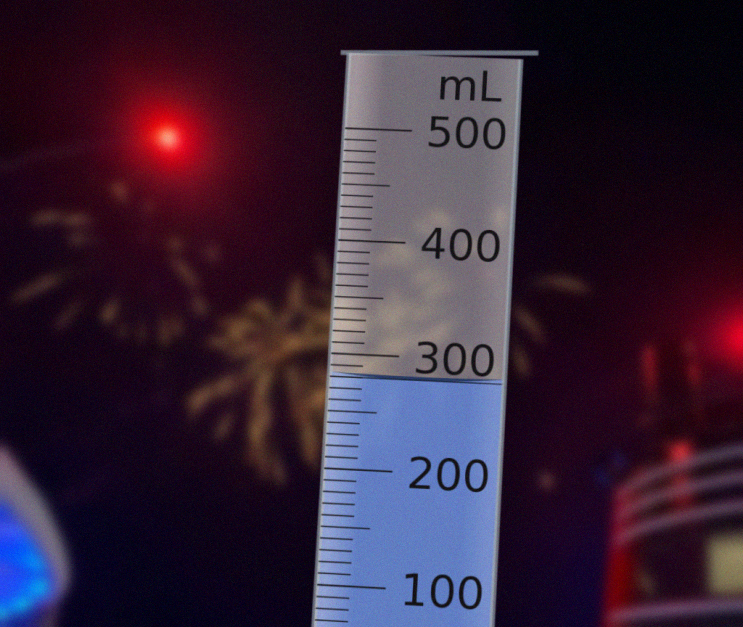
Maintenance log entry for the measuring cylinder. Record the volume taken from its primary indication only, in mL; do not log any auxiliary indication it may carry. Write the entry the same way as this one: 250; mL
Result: 280; mL
